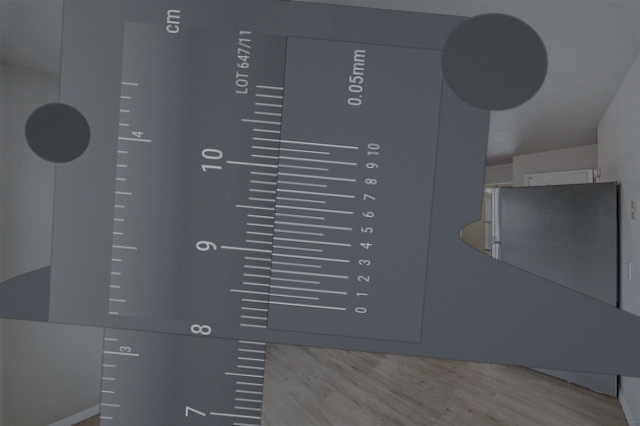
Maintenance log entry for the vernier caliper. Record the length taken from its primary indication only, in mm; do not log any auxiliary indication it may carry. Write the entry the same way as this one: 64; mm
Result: 84.0; mm
